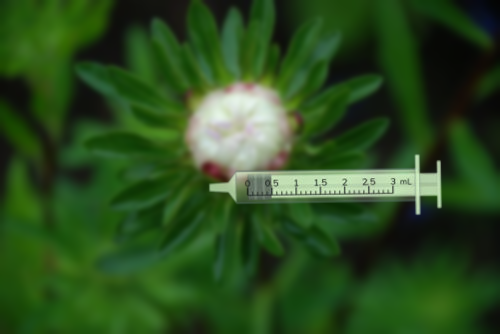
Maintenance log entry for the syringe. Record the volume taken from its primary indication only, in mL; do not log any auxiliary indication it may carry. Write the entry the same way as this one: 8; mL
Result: 0; mL
